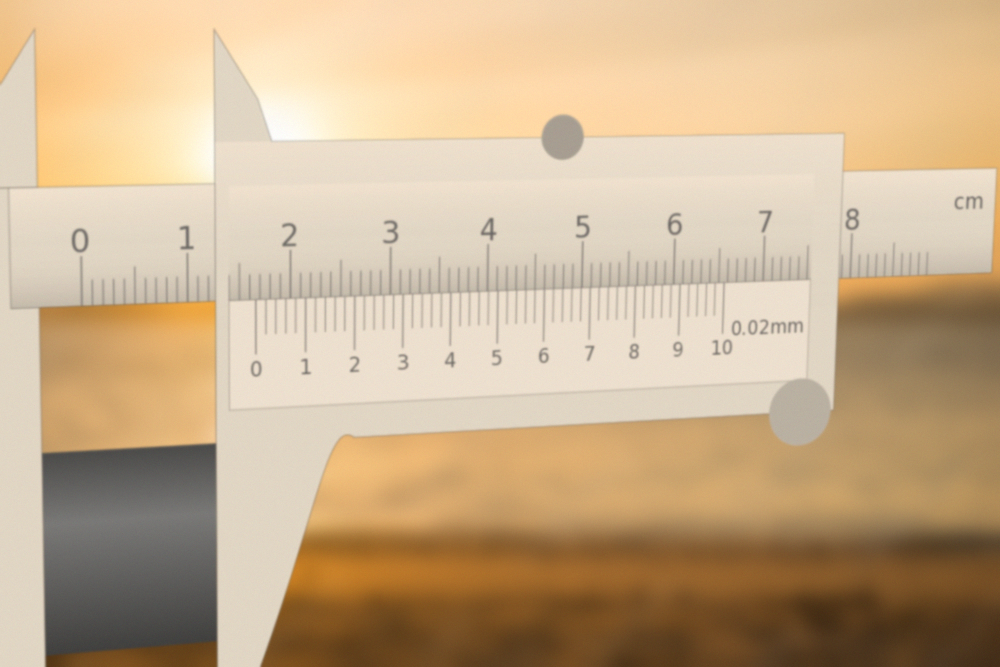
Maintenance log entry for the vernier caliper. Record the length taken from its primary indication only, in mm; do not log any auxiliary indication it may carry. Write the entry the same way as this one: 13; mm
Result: 16.6; mm
